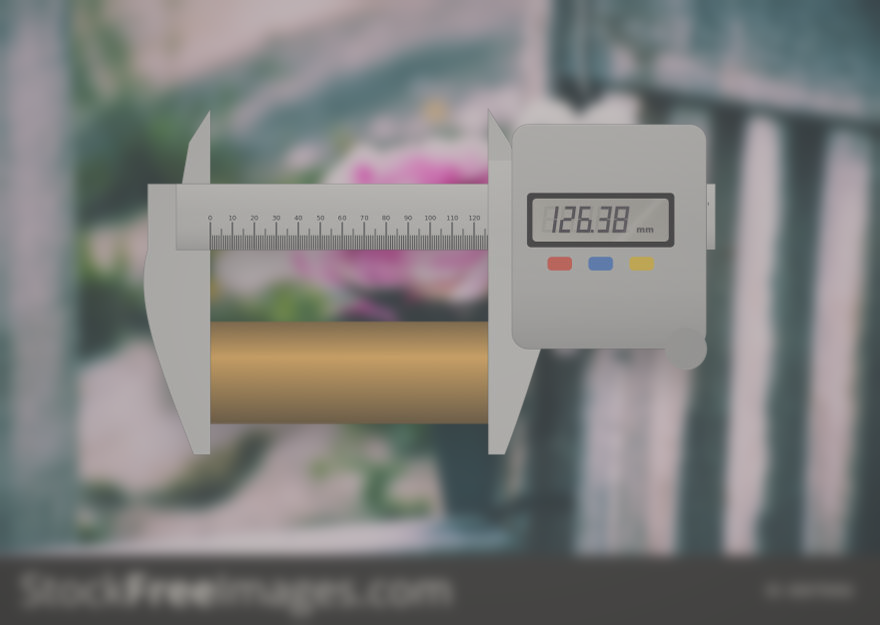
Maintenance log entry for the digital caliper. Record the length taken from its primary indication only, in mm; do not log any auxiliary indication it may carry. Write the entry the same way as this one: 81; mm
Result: 126.38; mm
